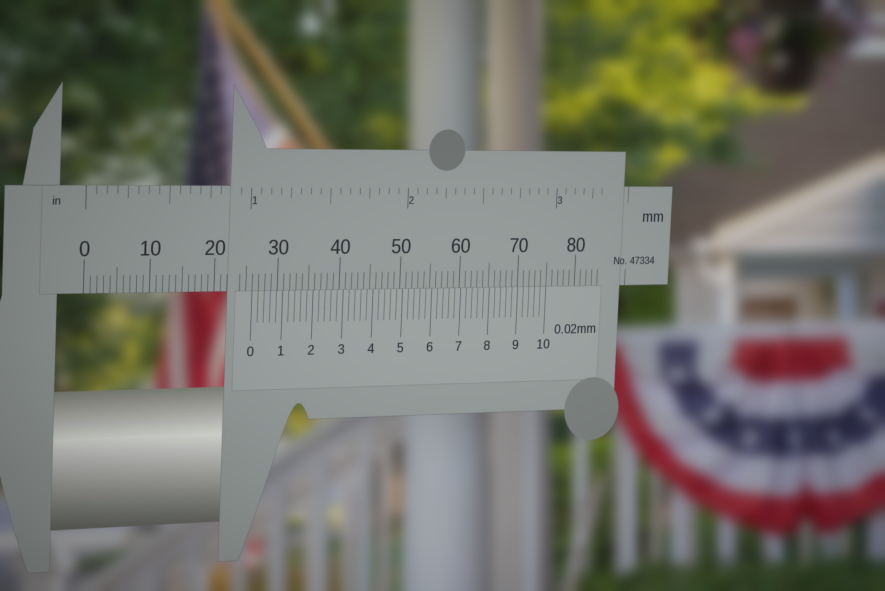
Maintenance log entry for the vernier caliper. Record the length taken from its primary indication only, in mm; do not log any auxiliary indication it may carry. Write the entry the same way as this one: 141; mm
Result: 26.0; mm
